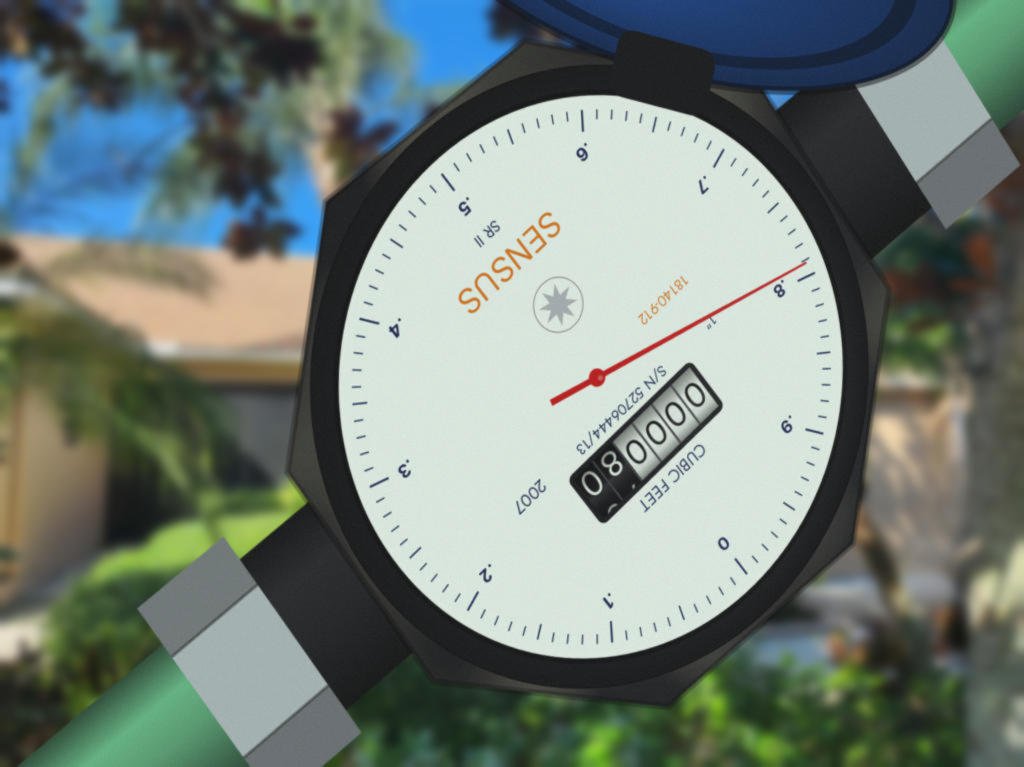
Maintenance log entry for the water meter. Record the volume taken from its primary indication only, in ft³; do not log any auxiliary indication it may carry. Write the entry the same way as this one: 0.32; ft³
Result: 79.79; ft³
